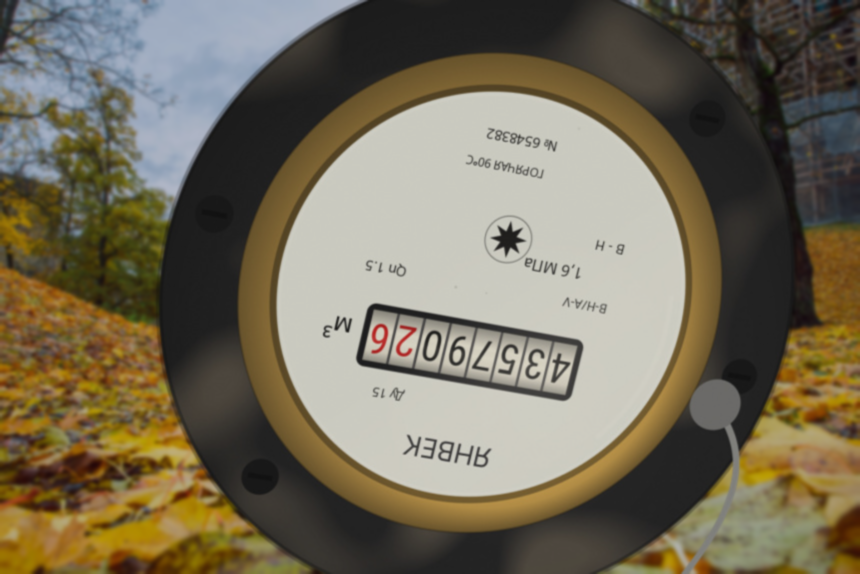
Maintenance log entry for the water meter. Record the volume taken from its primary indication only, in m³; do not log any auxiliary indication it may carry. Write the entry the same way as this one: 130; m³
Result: 435790.26; m³
